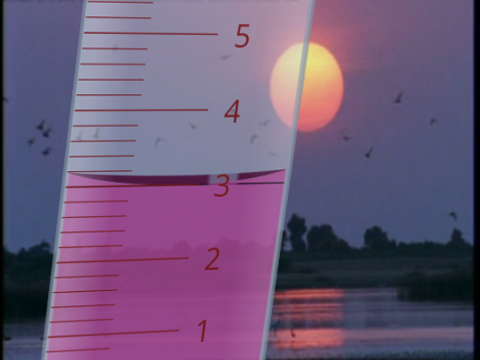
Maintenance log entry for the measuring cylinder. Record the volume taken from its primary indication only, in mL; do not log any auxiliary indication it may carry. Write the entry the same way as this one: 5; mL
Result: 3; mL
